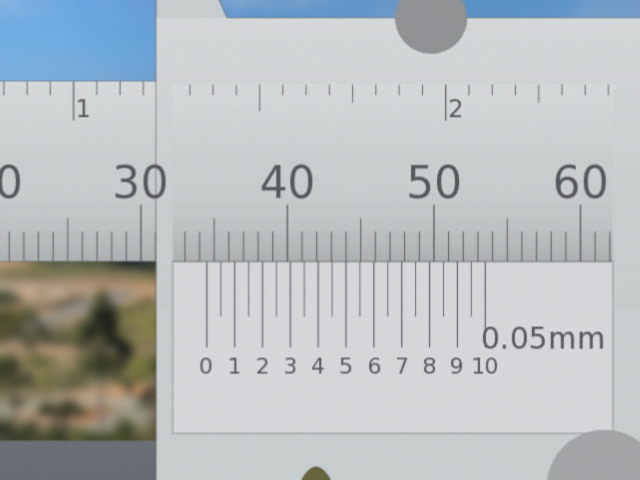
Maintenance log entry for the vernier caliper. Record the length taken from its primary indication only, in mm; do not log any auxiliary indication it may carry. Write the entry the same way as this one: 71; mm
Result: 34.5; mm
